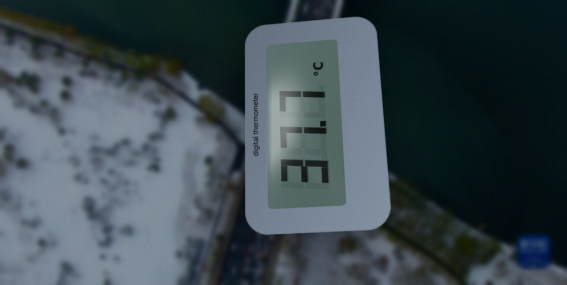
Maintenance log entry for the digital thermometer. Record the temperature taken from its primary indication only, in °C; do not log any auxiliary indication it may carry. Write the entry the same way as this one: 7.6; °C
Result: 37.7; °C
